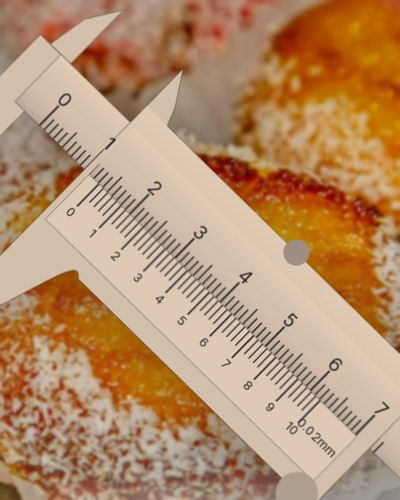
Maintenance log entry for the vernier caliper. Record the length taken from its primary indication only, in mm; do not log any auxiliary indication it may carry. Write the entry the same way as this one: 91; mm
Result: 13.2; mm
